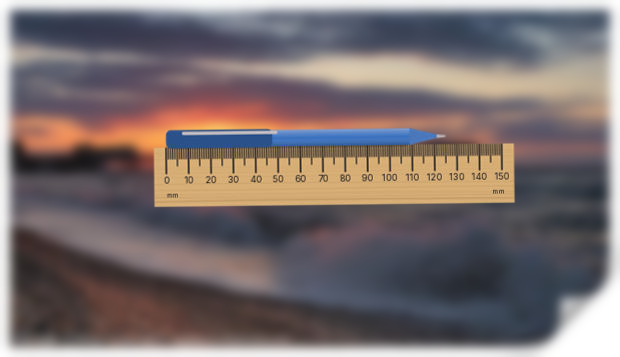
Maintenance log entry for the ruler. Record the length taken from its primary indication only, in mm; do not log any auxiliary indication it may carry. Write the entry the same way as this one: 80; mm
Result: 125; mm
